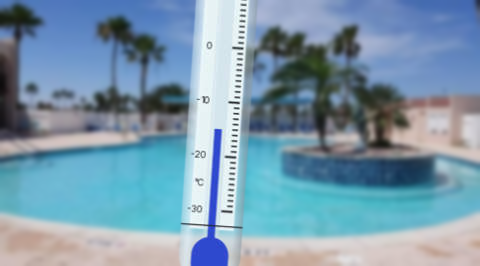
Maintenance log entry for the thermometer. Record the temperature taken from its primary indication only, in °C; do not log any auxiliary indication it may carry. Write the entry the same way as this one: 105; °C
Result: -15; °C
